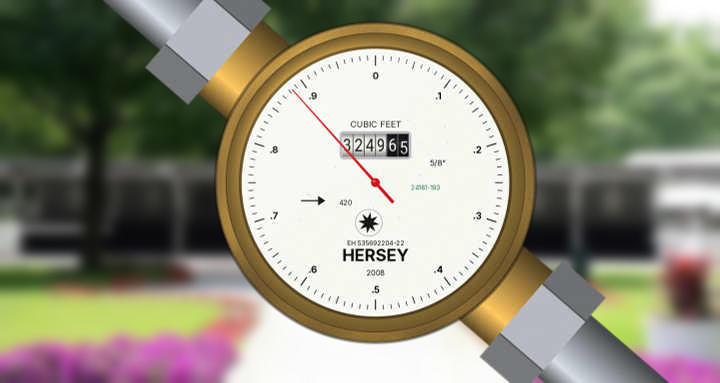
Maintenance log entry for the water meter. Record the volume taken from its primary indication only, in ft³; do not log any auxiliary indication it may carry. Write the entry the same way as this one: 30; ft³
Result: 324964.88; ft³
